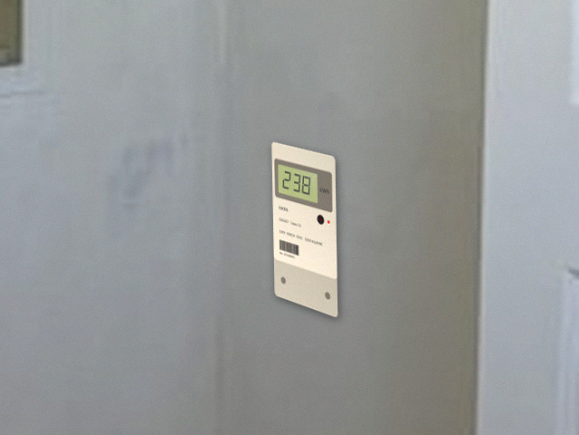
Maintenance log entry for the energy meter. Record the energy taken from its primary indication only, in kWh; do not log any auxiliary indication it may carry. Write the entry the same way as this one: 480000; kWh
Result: 238; kWh
